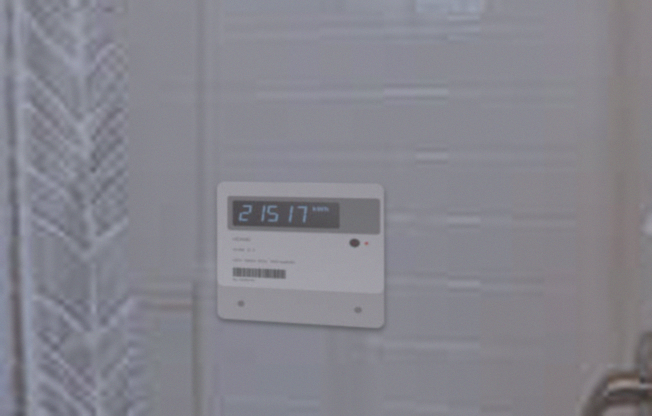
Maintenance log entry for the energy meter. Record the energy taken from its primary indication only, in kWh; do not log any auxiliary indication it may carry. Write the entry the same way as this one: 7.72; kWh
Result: 21517; kWh
